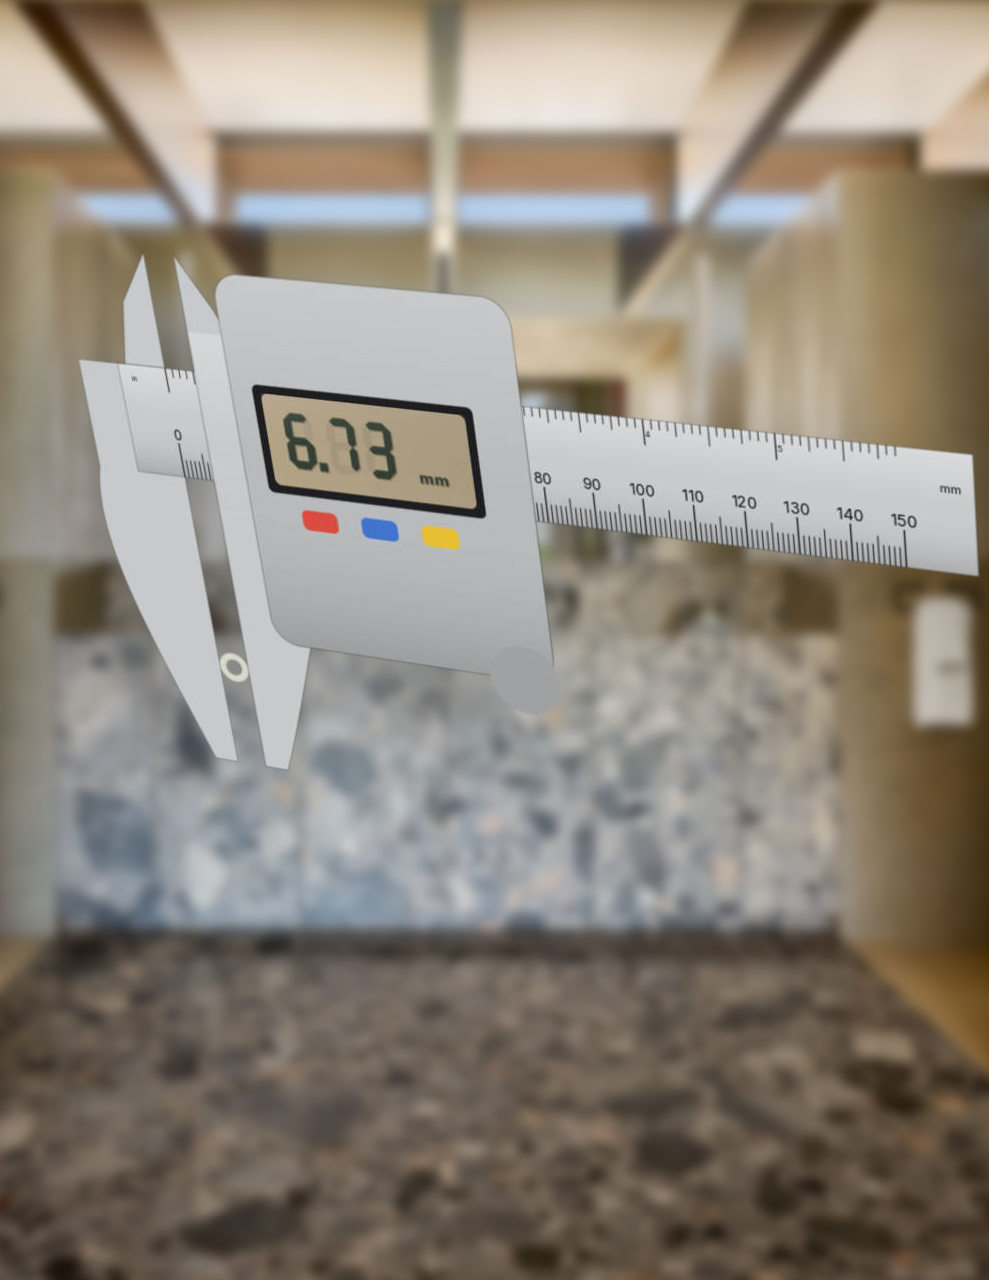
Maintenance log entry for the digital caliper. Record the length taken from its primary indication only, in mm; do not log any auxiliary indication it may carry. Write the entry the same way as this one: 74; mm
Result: 6.73; mm
